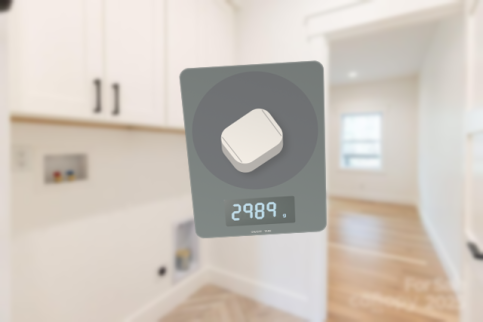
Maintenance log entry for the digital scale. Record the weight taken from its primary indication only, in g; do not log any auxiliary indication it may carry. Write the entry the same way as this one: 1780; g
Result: 2989; g
